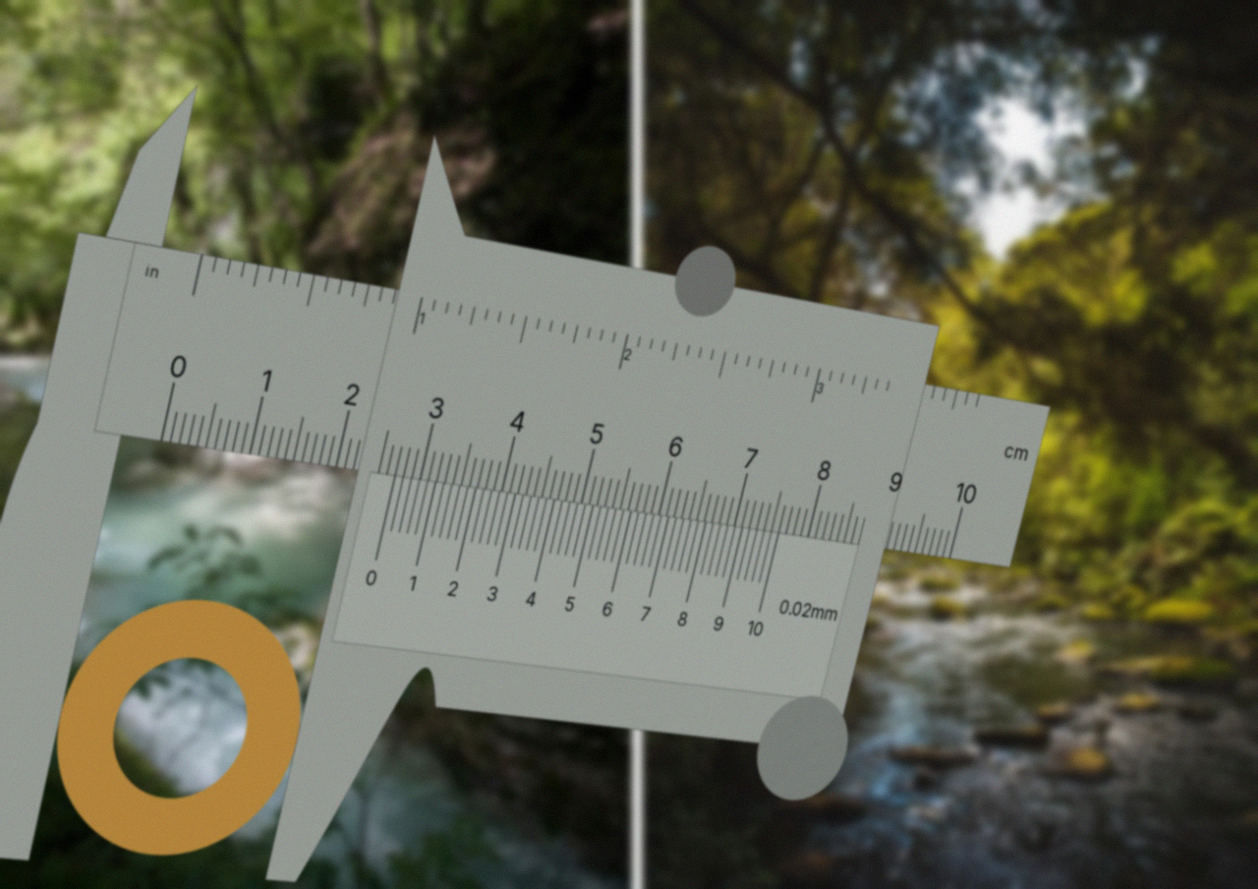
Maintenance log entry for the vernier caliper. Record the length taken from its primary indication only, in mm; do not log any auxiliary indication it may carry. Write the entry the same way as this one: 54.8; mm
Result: 27.0; mm
